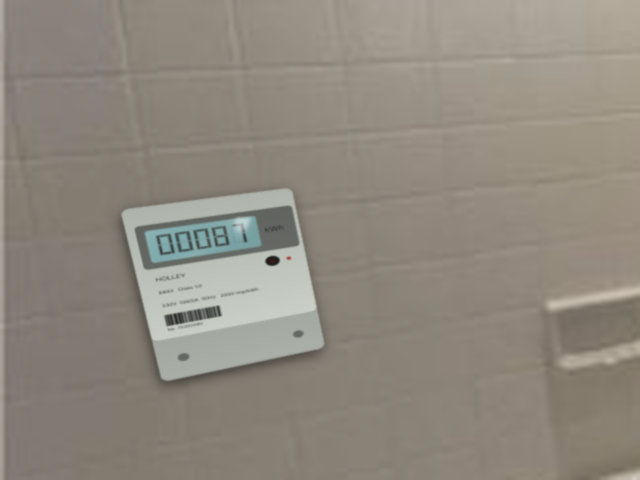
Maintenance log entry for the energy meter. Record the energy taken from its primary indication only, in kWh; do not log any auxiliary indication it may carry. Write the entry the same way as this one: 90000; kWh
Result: 87; kWh
